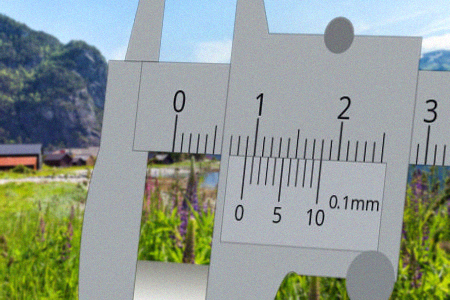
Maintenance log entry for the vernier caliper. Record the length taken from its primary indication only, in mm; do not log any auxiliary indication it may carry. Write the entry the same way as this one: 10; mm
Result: 9.0; mm
